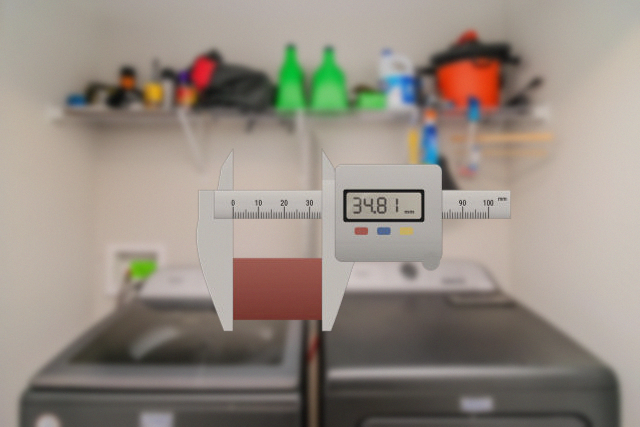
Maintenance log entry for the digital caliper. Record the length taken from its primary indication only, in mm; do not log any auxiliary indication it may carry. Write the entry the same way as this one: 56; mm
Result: 34.81; mm
